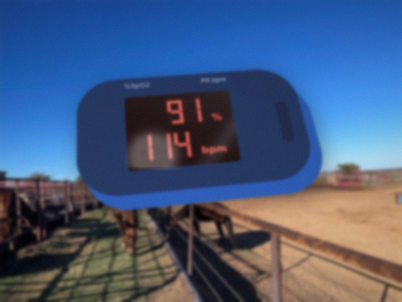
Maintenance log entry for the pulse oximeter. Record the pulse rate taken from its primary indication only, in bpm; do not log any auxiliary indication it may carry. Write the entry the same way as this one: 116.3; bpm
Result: 114; bpm
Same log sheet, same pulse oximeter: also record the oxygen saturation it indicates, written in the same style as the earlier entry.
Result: 91; %
